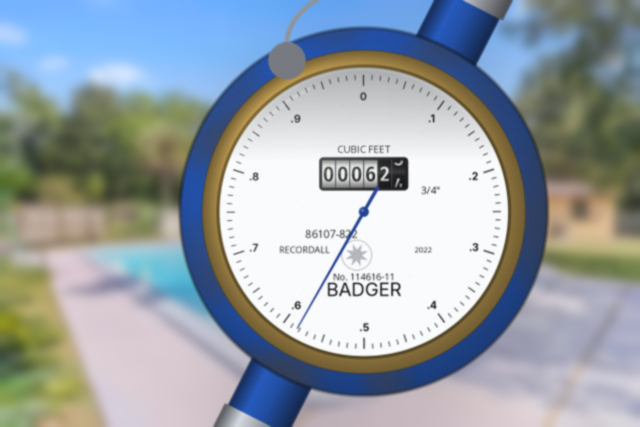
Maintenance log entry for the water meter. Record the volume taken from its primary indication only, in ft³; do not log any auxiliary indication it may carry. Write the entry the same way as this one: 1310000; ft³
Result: 623.58; ft³
